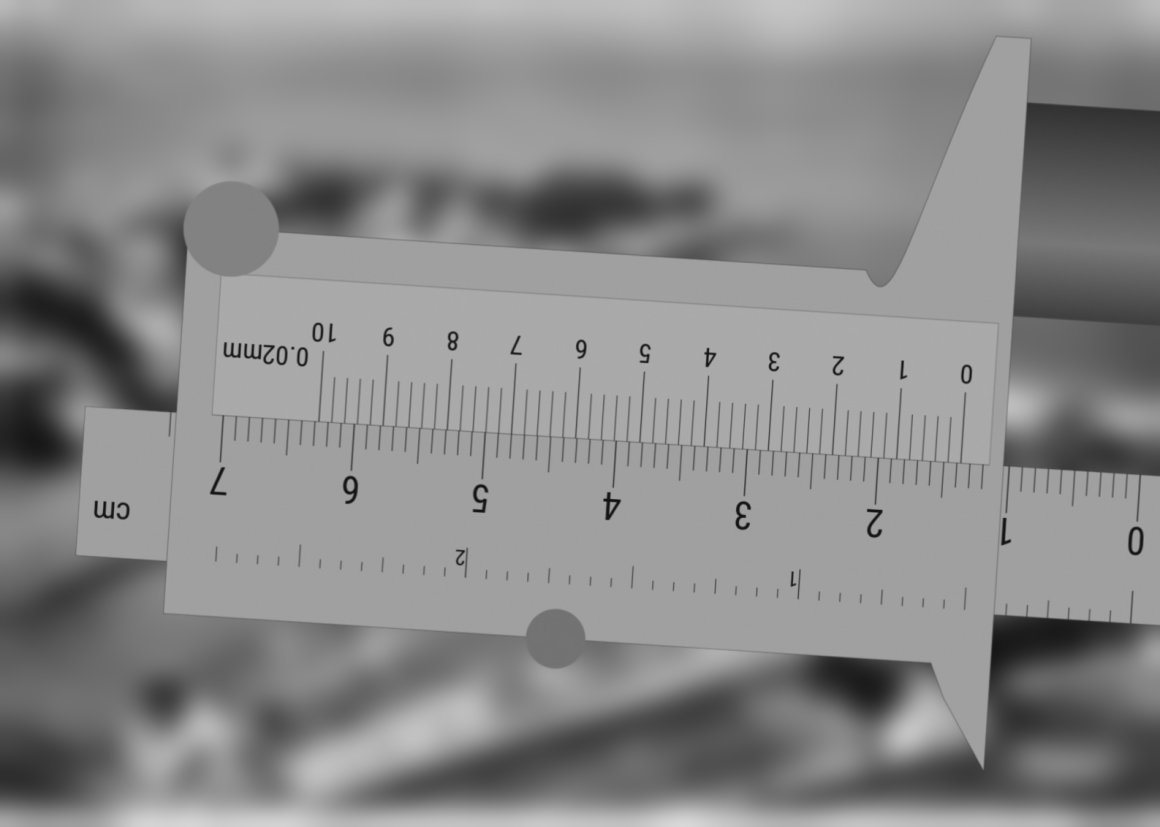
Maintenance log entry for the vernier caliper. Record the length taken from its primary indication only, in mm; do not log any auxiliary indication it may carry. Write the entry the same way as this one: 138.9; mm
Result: 13.7; mm
